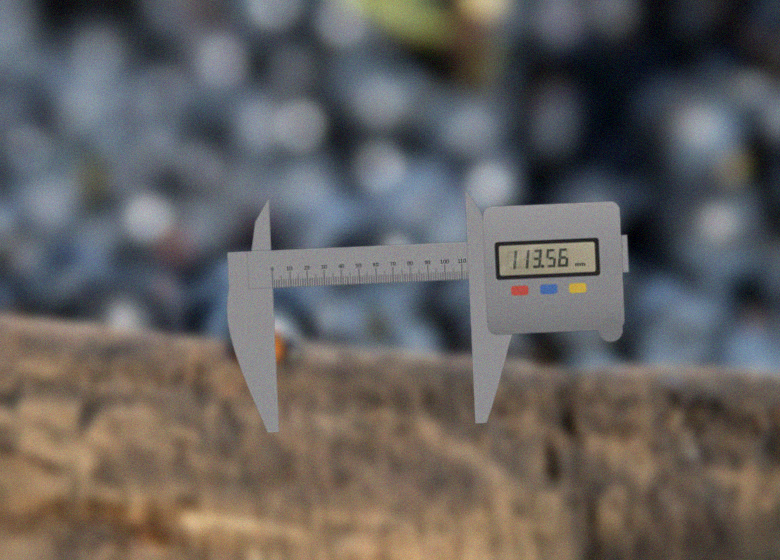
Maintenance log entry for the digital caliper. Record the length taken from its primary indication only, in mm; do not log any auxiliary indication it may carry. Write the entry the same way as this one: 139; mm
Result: 113.56; mm
